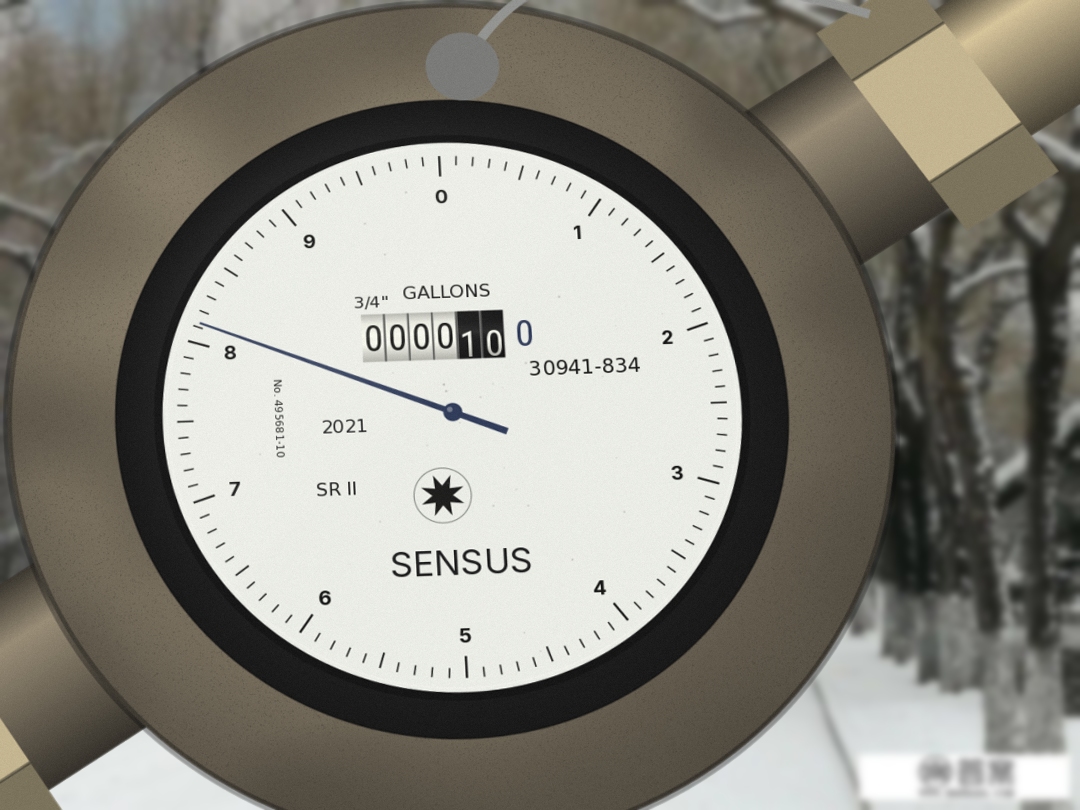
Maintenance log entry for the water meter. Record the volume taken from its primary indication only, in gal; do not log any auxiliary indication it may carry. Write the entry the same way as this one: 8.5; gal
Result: 98.1; gal
